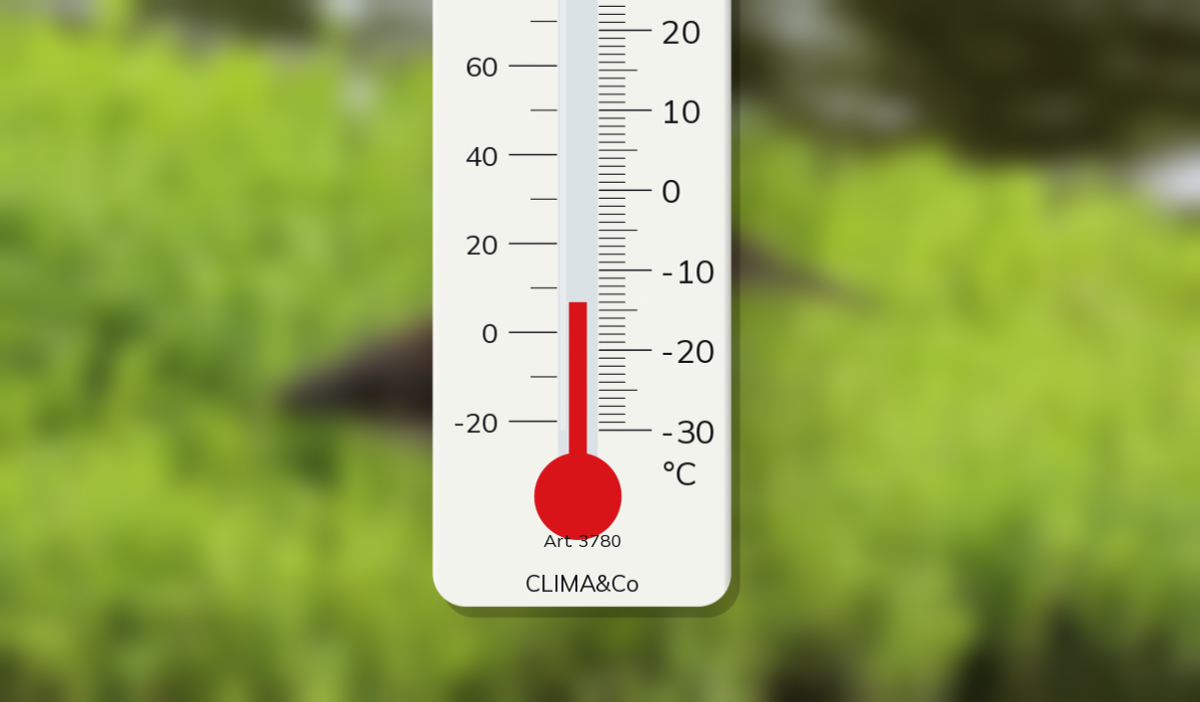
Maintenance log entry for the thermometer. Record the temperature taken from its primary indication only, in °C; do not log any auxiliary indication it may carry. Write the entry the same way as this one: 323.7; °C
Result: -14; °C
